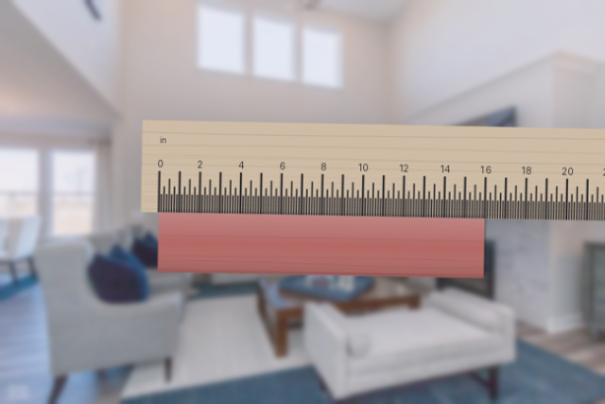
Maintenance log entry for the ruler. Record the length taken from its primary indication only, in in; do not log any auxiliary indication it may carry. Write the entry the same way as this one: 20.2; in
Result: 16; in
